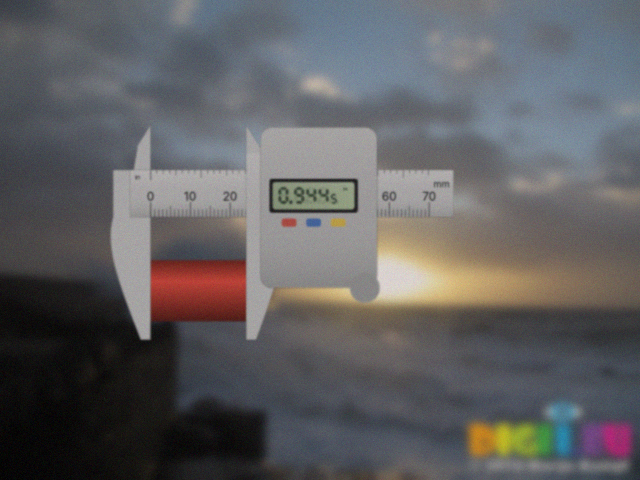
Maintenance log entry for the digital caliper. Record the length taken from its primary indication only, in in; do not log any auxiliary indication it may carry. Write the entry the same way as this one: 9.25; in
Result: 0.9445; in
